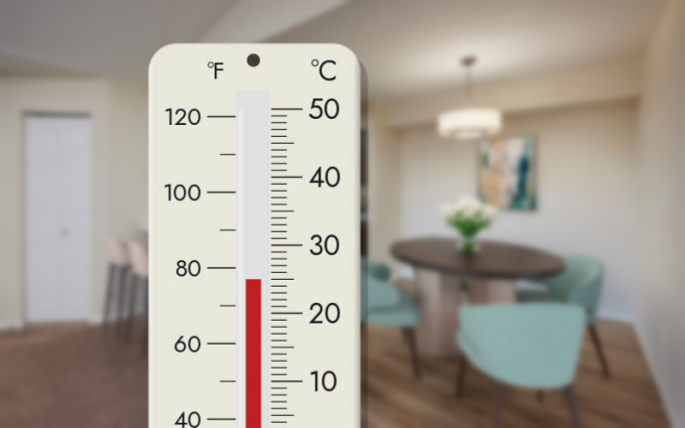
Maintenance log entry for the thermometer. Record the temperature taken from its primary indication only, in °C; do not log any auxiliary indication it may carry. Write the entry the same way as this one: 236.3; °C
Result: 25; °C
